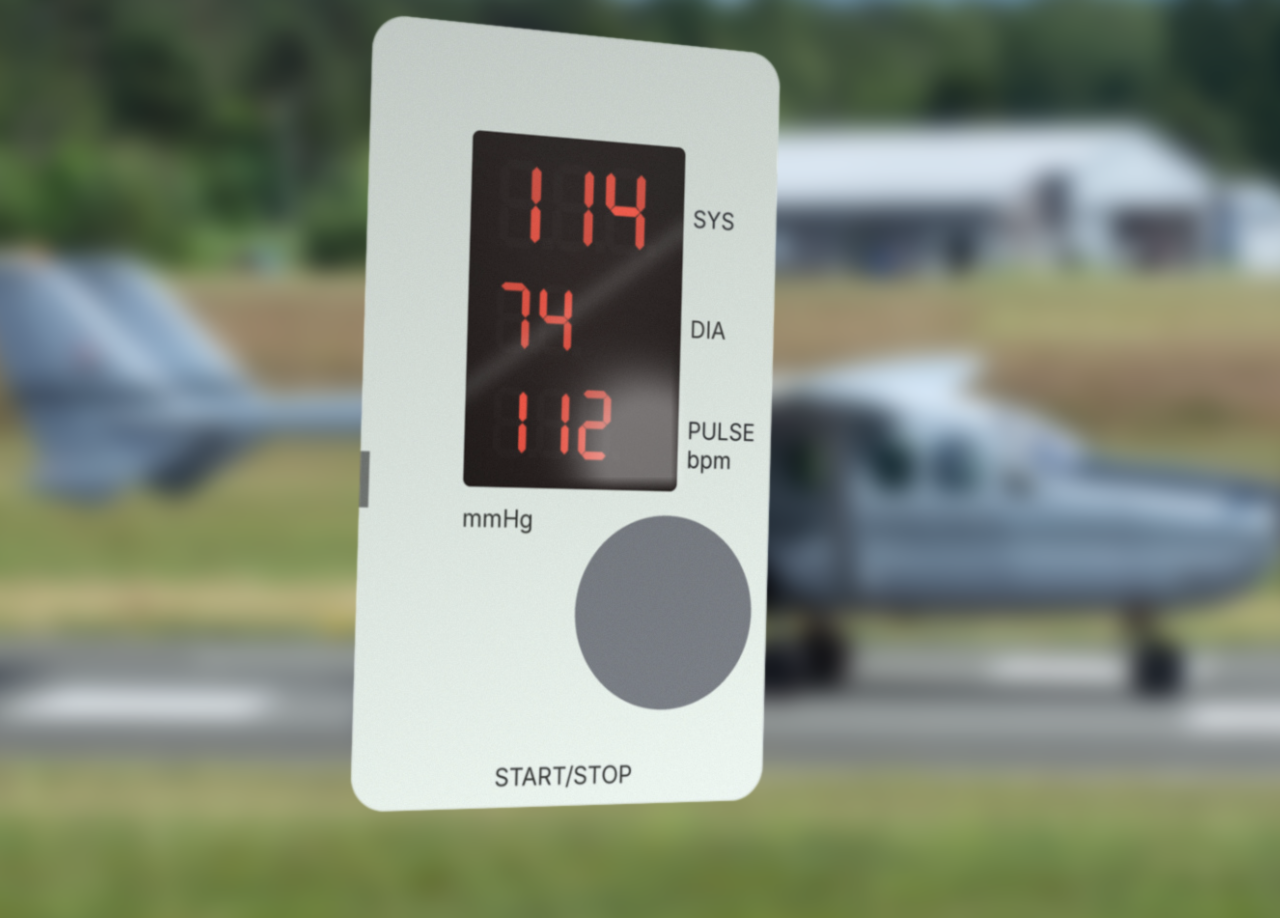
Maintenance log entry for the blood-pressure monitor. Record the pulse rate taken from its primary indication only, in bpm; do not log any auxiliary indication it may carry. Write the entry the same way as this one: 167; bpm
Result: 112; bpm
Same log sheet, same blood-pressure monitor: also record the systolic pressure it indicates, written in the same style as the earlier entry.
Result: 114; mmHg
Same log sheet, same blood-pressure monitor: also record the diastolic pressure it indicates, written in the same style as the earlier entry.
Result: 74; mmHg
